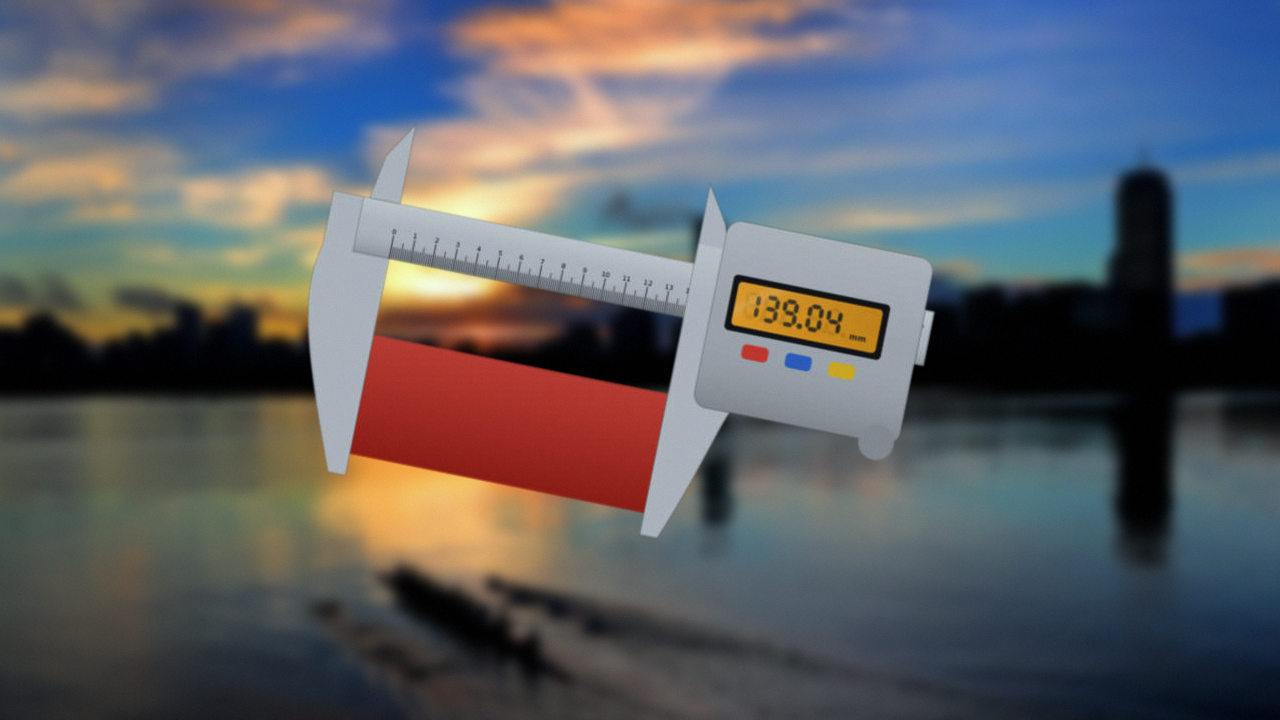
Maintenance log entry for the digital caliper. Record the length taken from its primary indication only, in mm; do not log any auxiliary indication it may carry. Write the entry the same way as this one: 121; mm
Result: 139.04; mm
